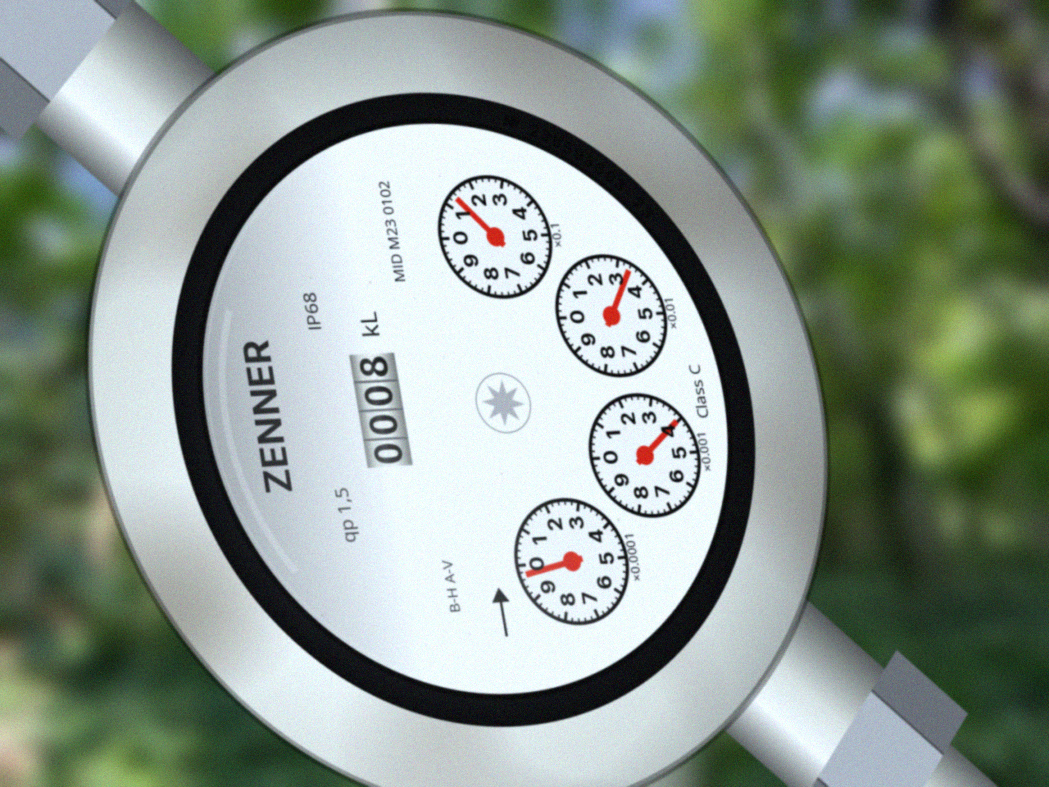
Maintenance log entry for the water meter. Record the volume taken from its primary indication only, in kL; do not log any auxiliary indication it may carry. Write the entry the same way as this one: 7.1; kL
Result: 8.1339; kL
